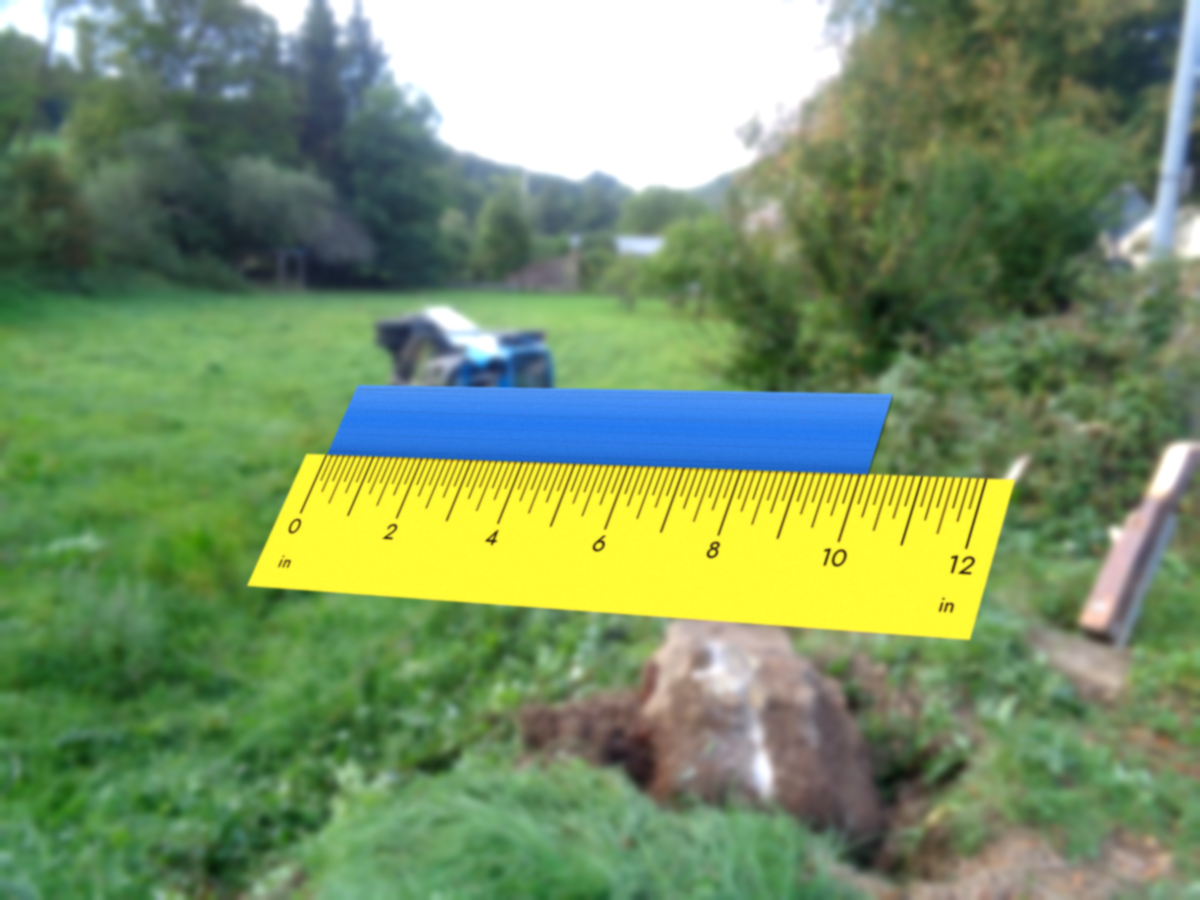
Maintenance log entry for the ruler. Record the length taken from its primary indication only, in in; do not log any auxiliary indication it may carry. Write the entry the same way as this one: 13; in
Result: 10.125; in
